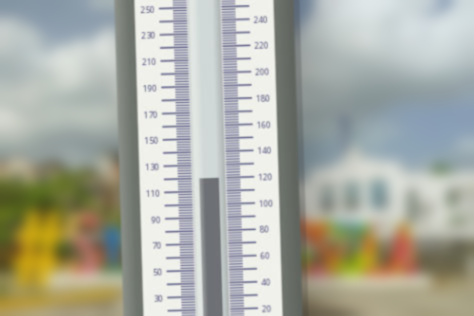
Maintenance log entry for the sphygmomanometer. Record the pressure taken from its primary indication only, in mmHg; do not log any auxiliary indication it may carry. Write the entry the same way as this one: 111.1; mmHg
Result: 120; mmHg
